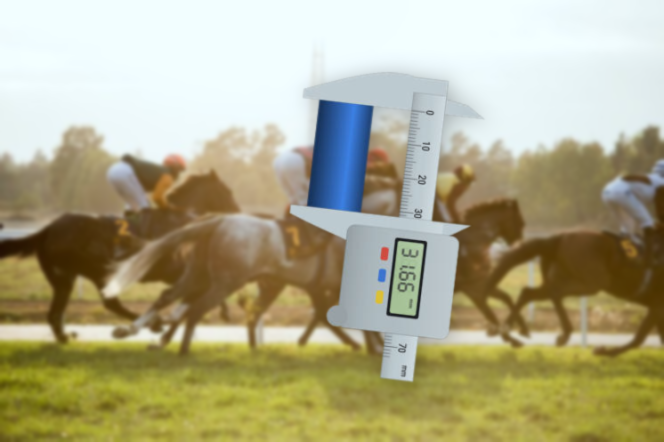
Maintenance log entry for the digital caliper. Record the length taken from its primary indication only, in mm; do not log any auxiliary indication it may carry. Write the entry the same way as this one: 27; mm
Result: 31.66; mm
